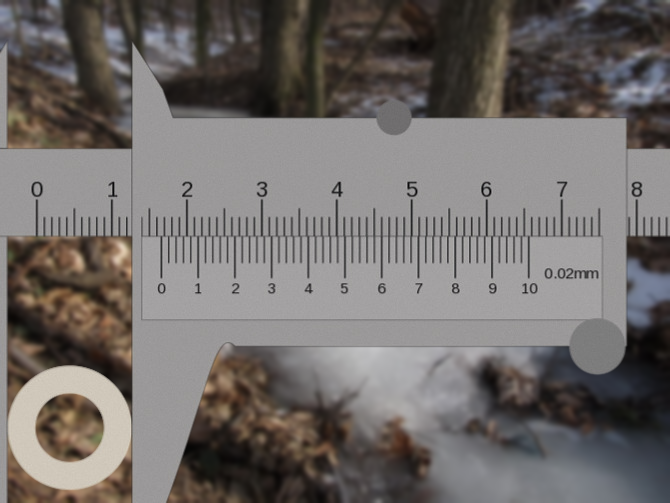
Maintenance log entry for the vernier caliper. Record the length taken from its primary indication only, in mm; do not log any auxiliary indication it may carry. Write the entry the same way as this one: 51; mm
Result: 16.6; mm
